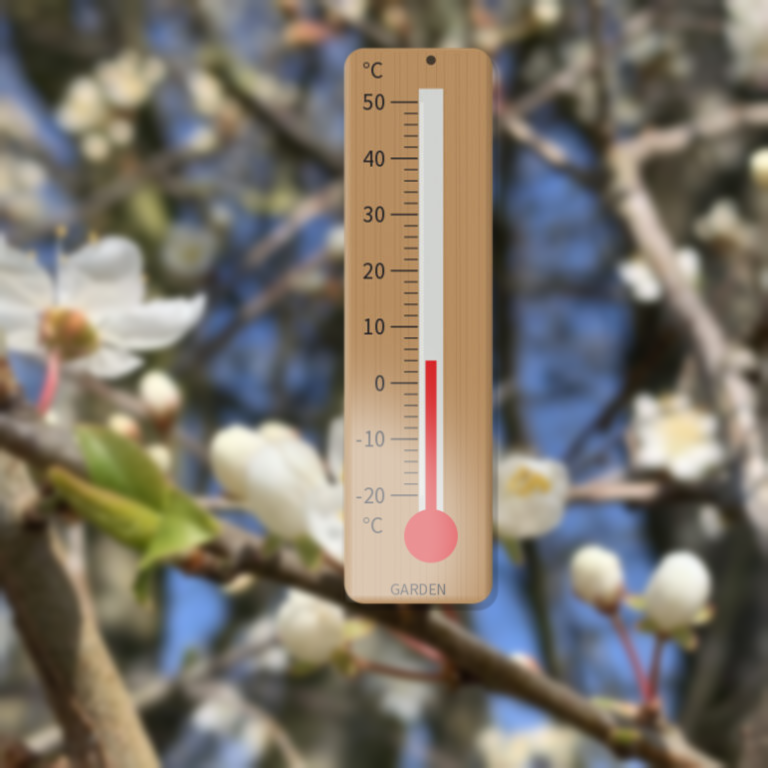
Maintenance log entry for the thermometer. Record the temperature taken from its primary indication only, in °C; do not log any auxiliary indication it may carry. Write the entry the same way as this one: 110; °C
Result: 4; °C
